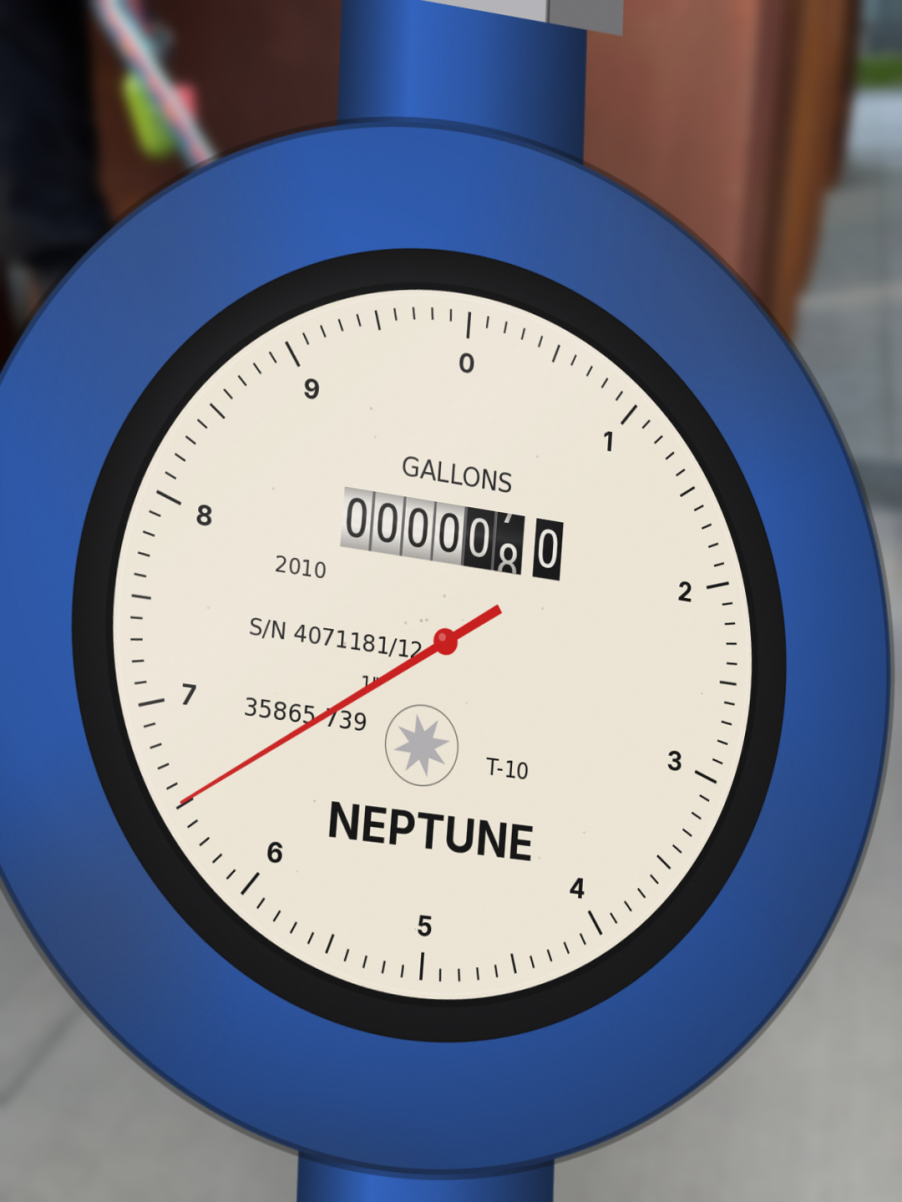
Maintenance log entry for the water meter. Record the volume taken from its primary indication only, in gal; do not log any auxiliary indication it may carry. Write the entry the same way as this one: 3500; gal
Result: 76.5; gal
